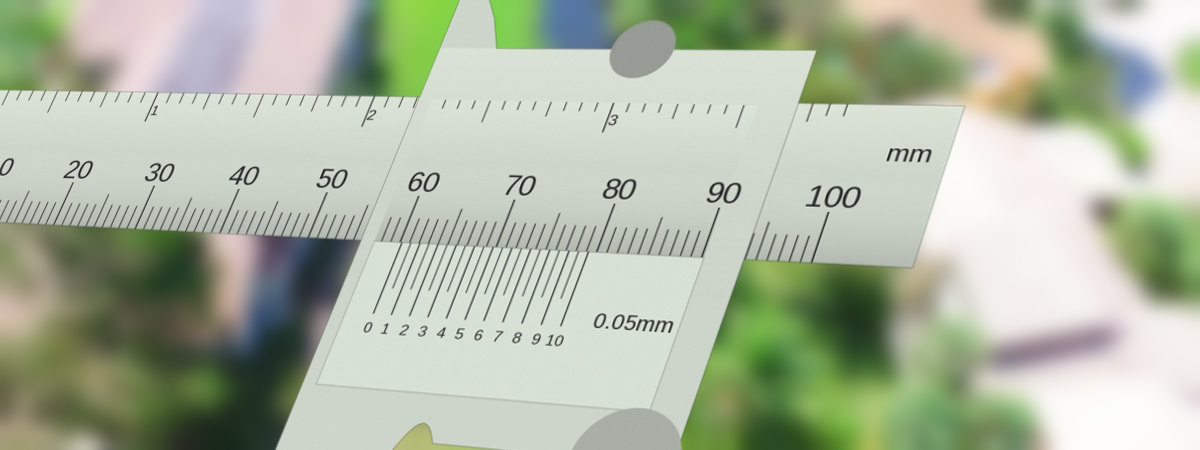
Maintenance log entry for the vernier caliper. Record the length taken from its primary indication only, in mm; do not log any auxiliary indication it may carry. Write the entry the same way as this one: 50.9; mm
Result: 60.2; mm
